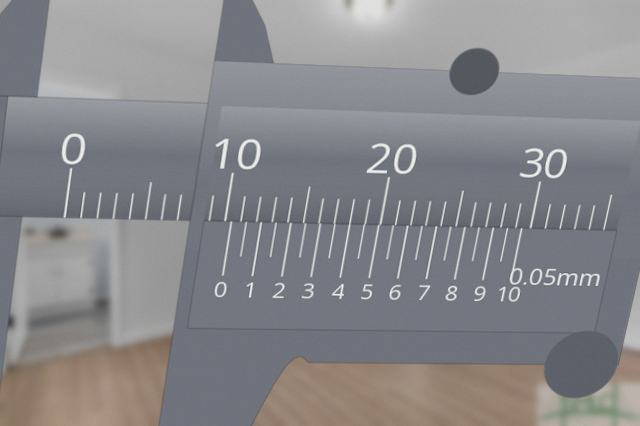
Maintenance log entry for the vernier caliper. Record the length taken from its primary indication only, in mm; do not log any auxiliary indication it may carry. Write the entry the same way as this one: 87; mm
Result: 10.4; mm
